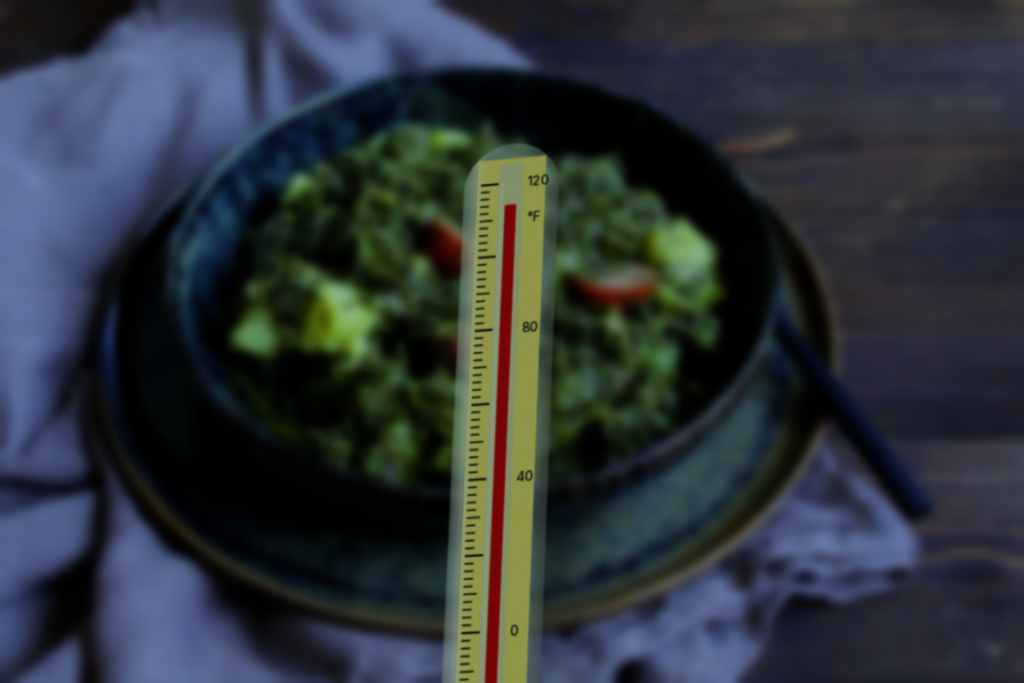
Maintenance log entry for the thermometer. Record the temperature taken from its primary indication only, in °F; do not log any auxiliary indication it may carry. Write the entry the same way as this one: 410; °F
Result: 114; °F
